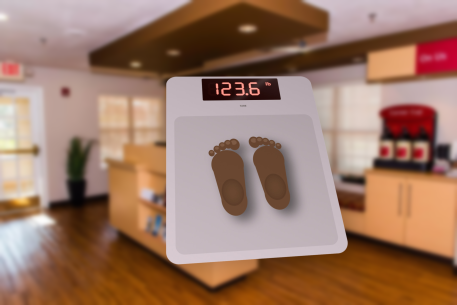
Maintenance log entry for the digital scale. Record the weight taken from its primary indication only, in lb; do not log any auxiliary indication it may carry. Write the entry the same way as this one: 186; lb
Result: 123.6; lb
